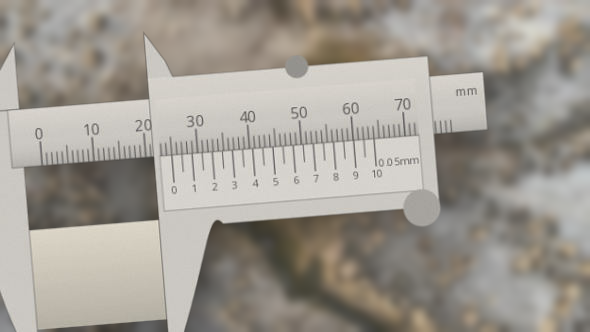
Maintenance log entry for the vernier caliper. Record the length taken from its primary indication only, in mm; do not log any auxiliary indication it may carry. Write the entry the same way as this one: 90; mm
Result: 25.0; mm
